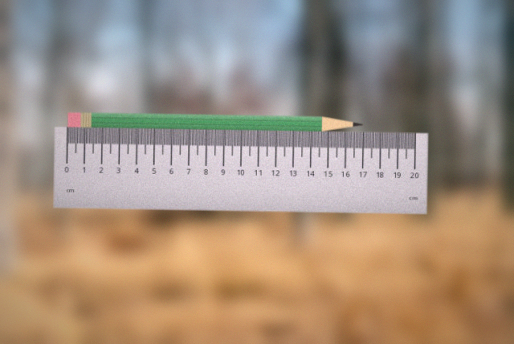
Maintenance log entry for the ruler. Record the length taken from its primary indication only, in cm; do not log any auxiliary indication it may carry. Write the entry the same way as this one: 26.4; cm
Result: 17; cm
